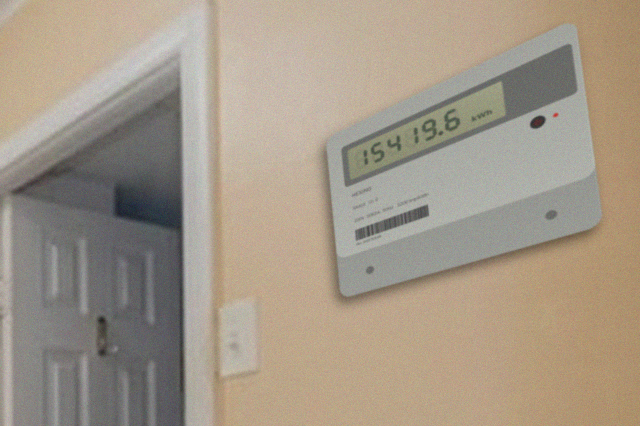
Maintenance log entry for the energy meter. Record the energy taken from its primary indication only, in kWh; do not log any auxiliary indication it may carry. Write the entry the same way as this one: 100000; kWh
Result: 15419.6; kWh
